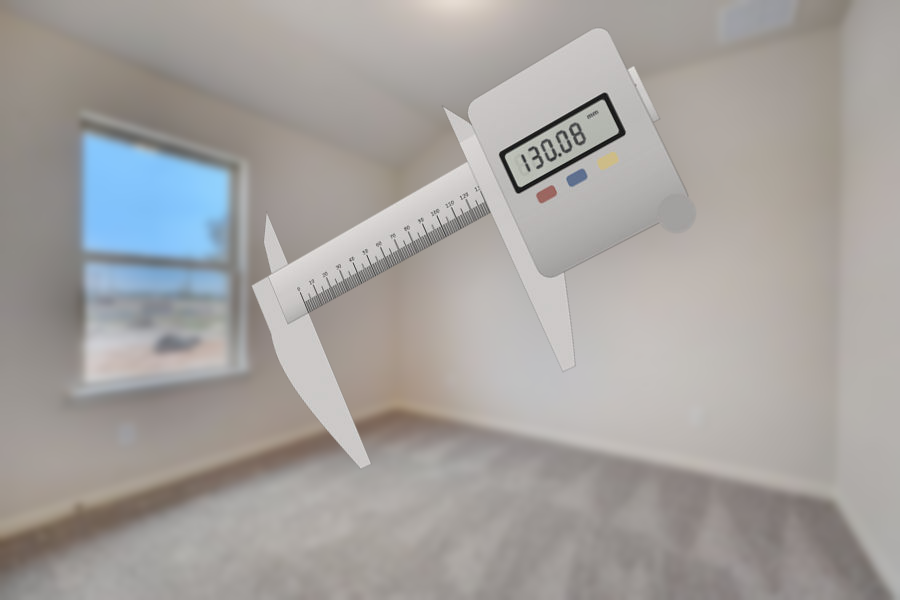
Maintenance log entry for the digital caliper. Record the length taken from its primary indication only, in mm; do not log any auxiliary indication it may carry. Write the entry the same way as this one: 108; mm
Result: 130.08; mm
